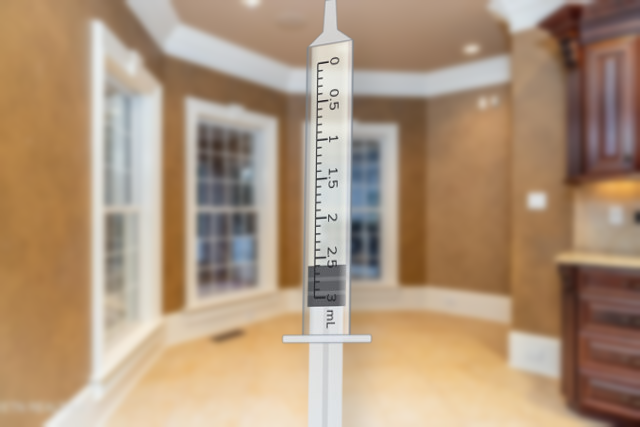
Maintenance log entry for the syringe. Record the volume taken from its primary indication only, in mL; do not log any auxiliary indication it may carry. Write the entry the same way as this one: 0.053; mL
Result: 2.6; mL
